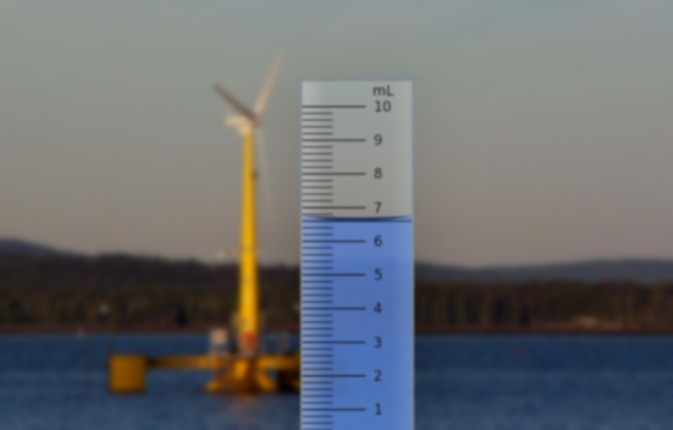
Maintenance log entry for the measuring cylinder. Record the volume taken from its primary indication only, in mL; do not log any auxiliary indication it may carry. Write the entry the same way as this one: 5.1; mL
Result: 6.6; mL
